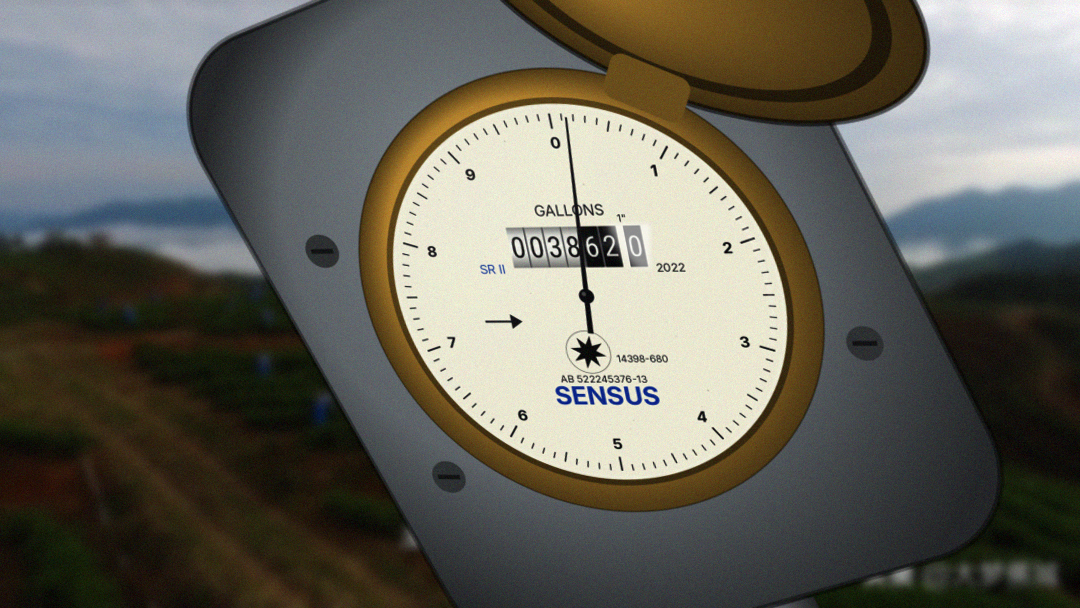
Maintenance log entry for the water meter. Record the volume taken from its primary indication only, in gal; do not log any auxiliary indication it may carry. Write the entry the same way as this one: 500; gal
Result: 38620.1; gal
